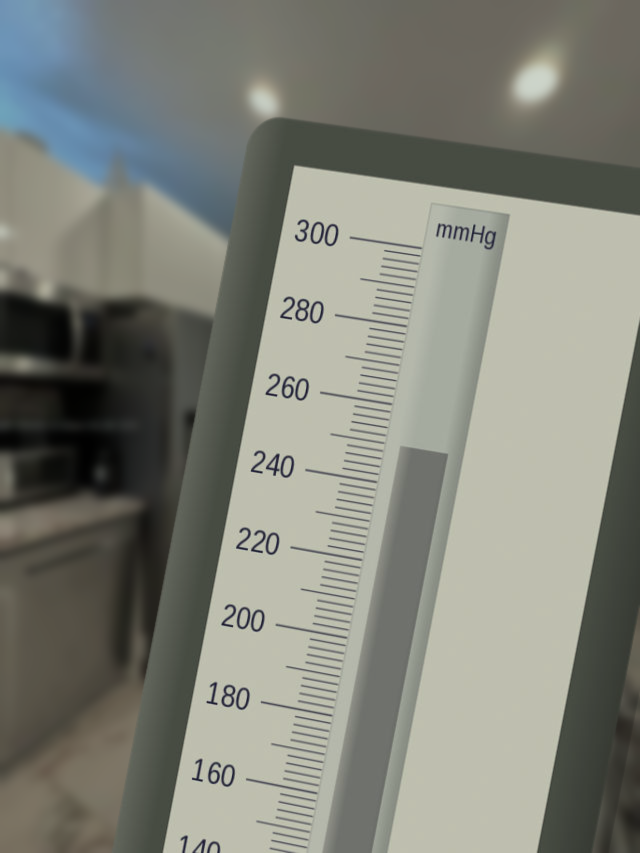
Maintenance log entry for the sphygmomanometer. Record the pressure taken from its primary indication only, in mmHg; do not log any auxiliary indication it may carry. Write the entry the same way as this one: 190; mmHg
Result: 250; mmHg
